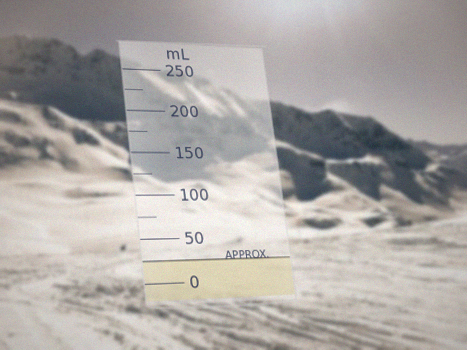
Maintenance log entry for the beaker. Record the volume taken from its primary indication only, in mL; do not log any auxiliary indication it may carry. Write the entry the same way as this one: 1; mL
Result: 25; mL
